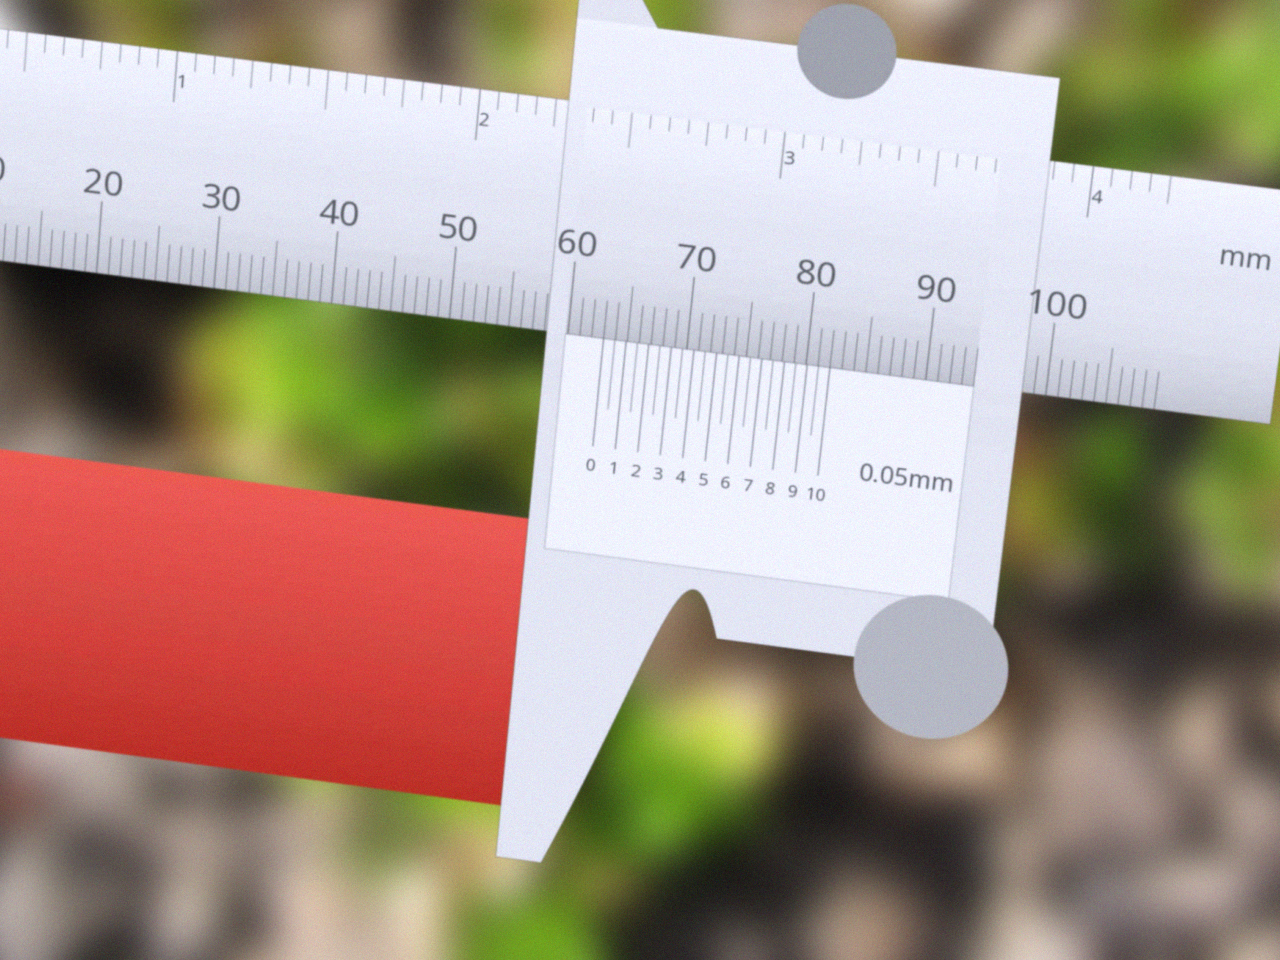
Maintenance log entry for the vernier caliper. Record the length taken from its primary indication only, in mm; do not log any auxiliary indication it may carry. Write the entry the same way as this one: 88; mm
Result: 63.0; mm
